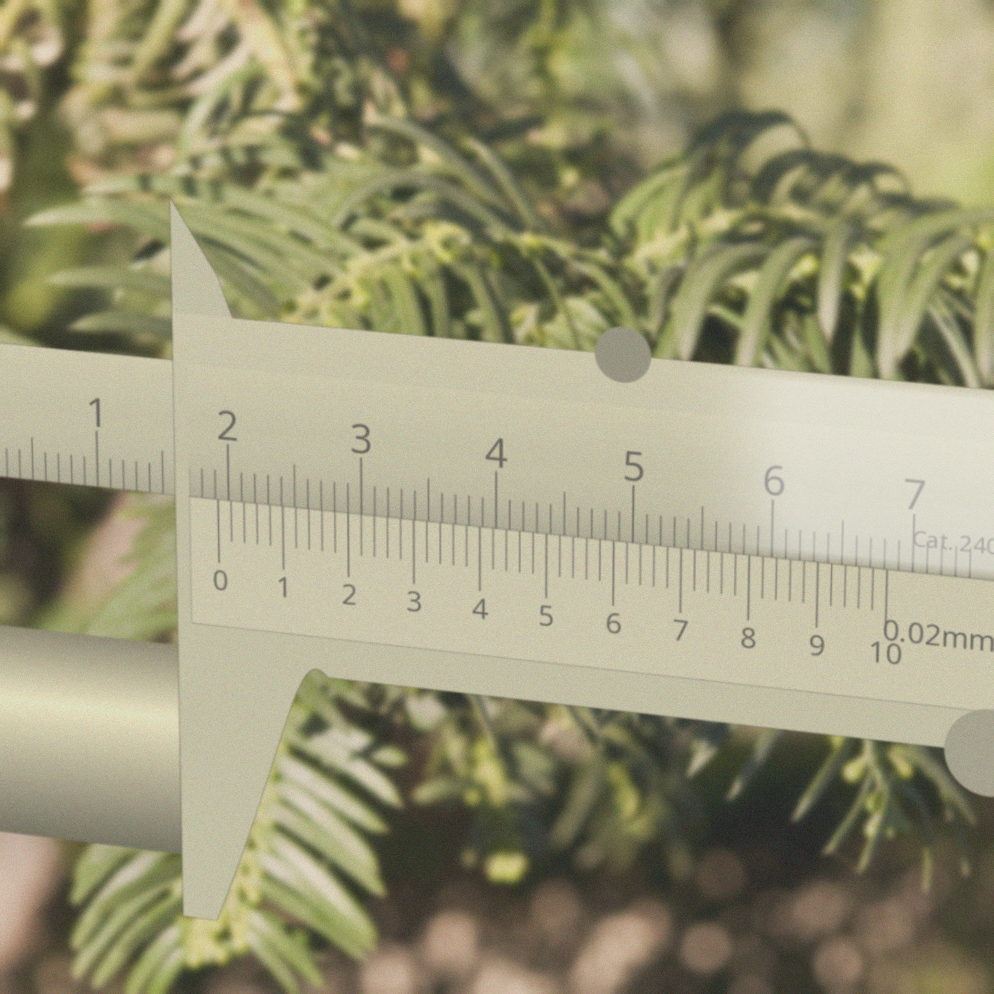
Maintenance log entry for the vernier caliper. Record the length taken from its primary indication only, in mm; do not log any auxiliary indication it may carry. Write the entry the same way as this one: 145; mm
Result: 19.2; mm
